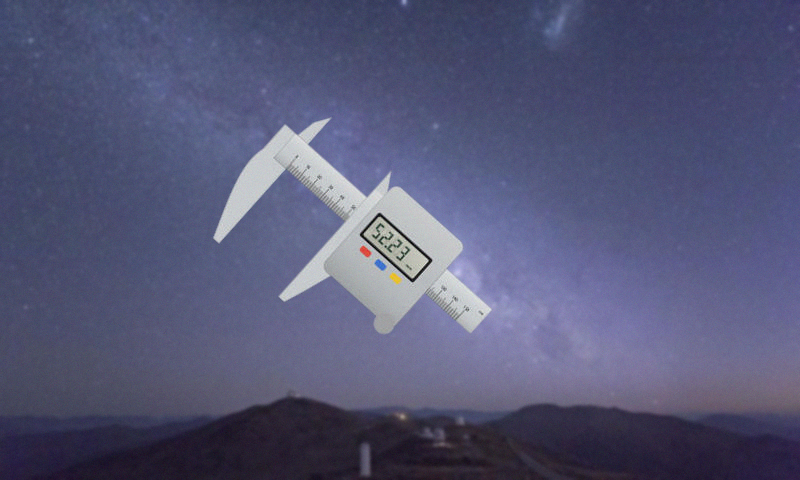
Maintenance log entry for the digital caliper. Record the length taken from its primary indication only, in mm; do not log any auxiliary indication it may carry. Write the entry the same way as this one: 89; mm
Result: 52.23; mm
